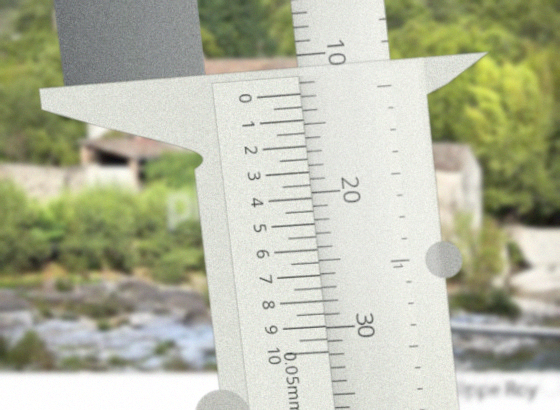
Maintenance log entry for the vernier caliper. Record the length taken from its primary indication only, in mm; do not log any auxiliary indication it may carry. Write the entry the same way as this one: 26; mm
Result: 12.8; mm
